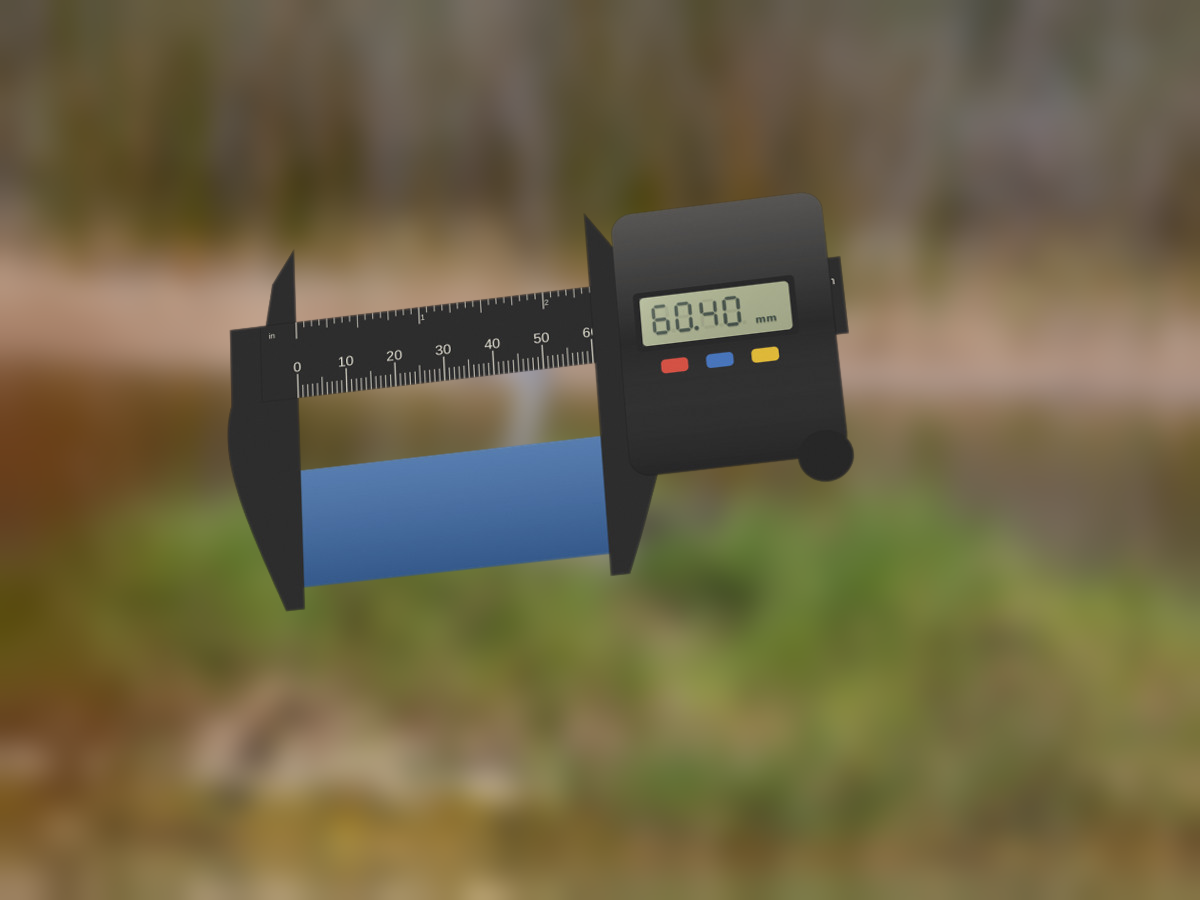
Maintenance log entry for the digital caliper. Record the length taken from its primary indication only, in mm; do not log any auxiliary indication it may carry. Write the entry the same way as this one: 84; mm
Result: 60.40; mm
